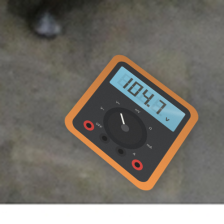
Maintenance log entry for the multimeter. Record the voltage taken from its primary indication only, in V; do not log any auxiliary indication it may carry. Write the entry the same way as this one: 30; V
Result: 104.7; V
